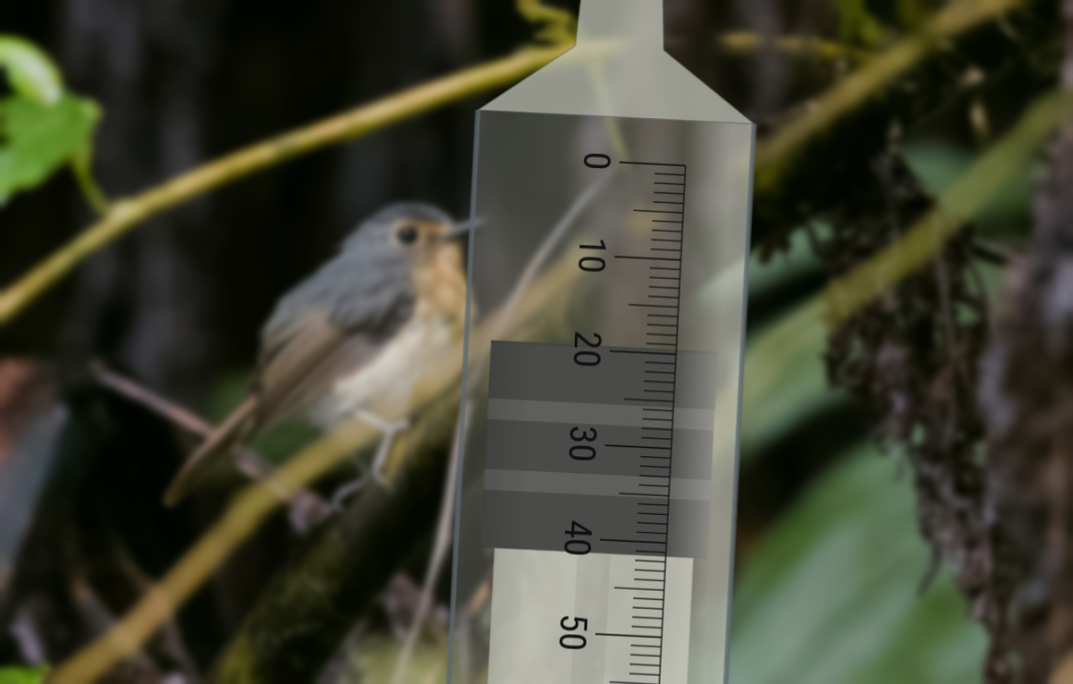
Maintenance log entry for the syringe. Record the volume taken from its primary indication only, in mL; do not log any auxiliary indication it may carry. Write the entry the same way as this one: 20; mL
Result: 19.5; mL
